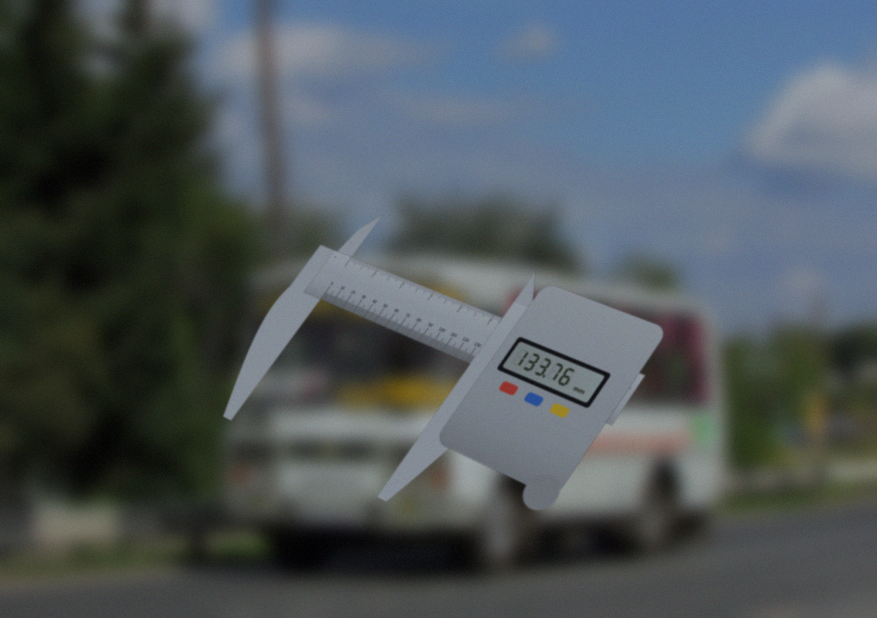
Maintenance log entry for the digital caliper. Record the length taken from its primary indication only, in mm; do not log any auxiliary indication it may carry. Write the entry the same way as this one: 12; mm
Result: 133.76; mm
